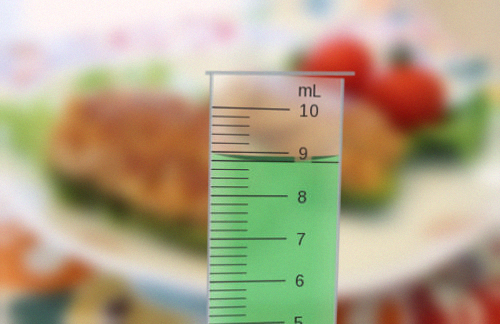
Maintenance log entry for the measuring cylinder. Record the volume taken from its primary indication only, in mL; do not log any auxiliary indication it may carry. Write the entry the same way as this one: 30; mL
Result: 8.8; mL
